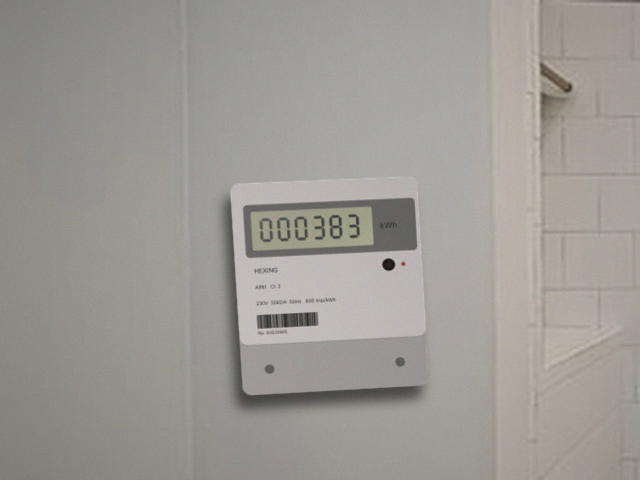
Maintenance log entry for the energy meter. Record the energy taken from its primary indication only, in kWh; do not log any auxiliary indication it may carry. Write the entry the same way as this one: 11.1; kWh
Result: 383; kWh
